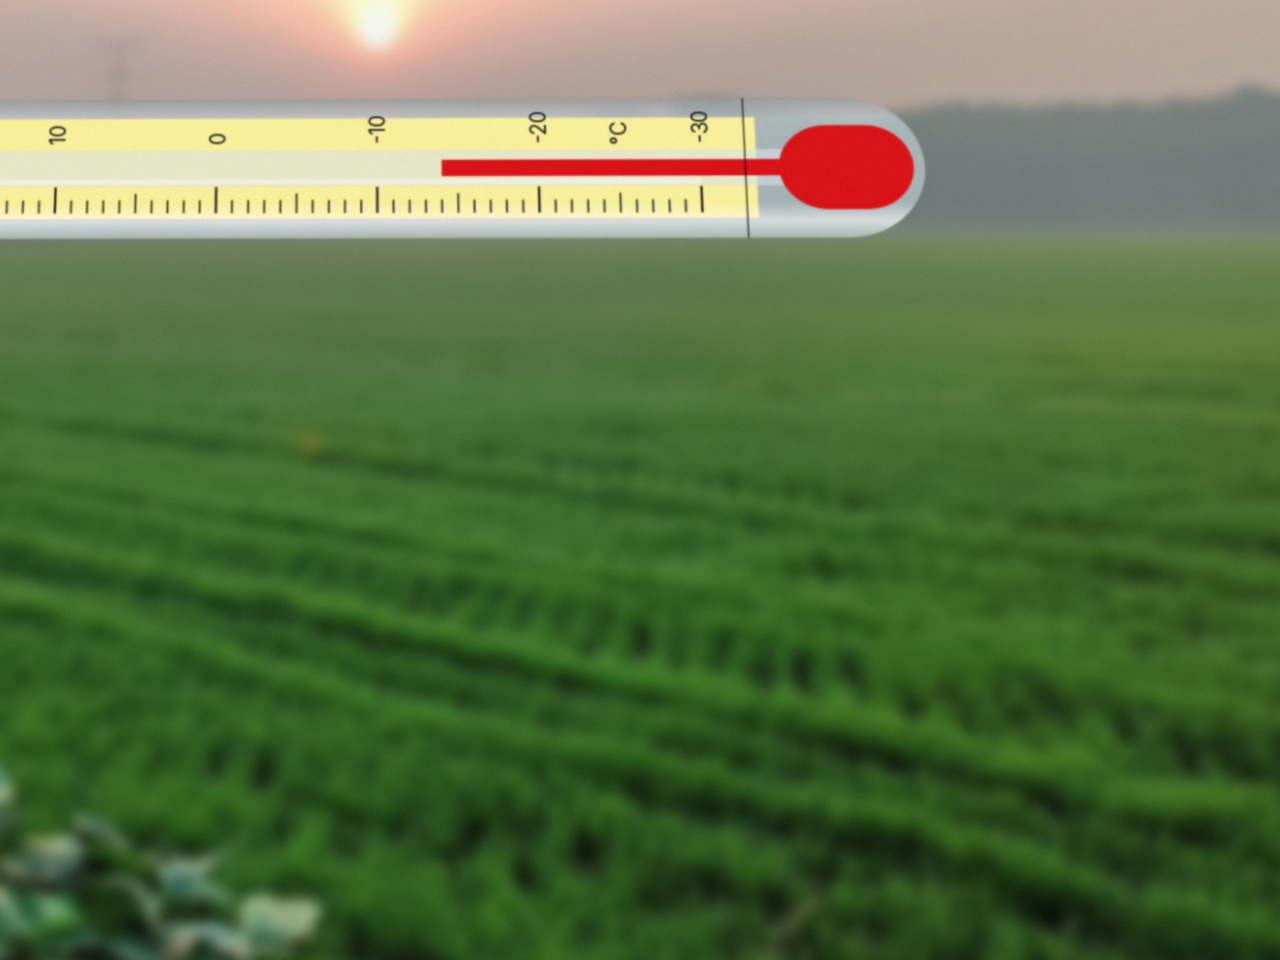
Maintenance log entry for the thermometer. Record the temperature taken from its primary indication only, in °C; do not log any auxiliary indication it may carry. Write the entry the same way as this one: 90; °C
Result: -14; °C
